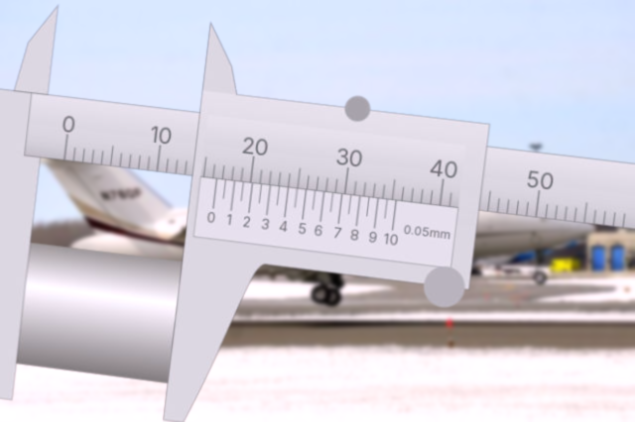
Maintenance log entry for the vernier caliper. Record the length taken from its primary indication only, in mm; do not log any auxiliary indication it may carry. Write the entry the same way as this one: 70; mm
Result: 16.4; mm
